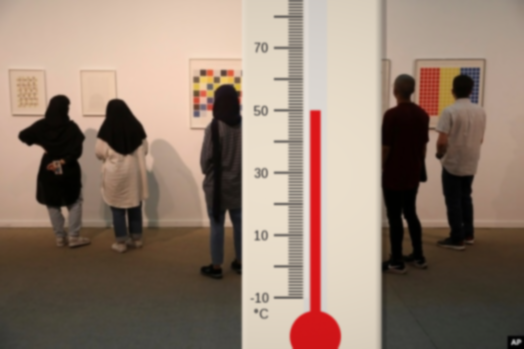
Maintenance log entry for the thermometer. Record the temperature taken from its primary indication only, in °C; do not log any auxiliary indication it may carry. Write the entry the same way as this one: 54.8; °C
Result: 50; °C
